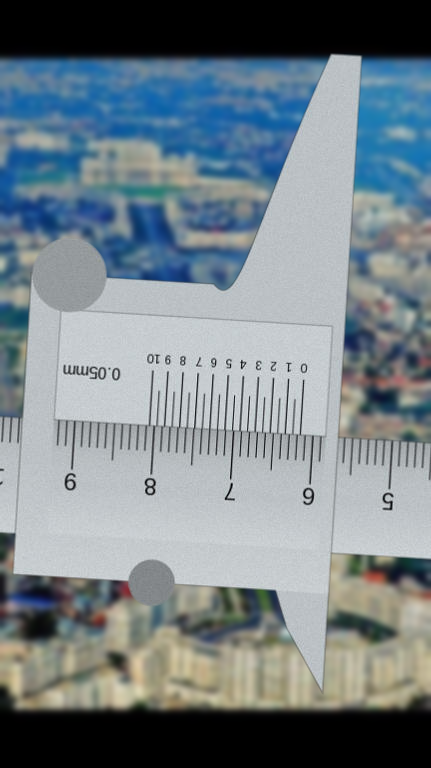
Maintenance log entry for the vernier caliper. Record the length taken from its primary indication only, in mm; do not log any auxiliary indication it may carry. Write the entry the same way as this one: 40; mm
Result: 61.6; mm
